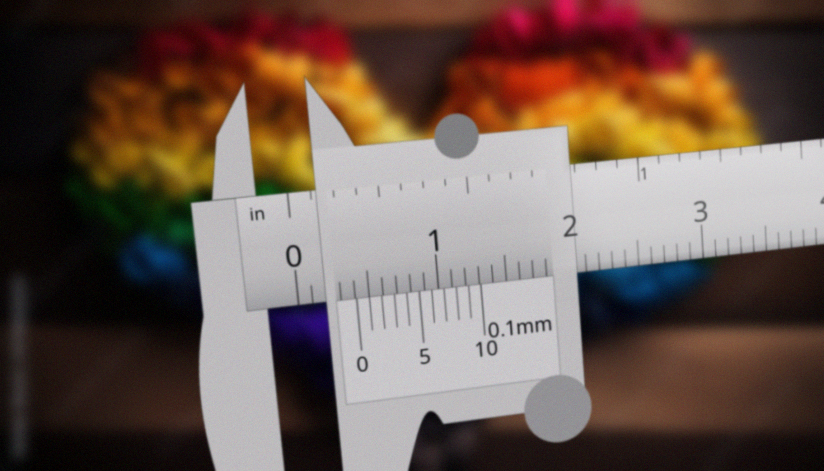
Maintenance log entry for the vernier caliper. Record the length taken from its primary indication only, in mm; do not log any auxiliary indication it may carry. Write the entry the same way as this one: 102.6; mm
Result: 4.1; mm
